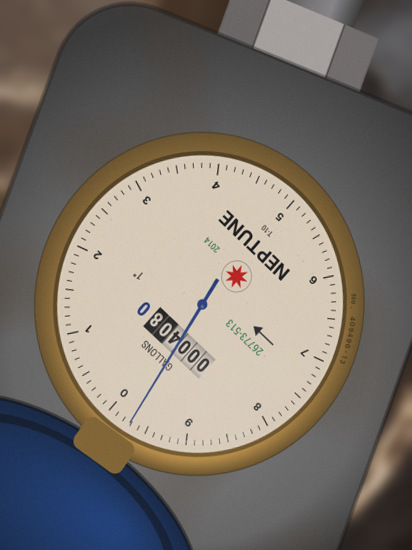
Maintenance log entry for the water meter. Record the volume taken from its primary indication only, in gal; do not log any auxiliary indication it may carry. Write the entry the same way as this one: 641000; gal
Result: 4079.7; gal
